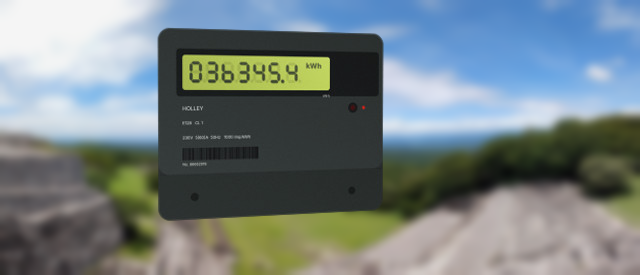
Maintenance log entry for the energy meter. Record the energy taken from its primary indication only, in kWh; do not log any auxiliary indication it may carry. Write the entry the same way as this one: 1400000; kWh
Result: 36345.4; kWh
